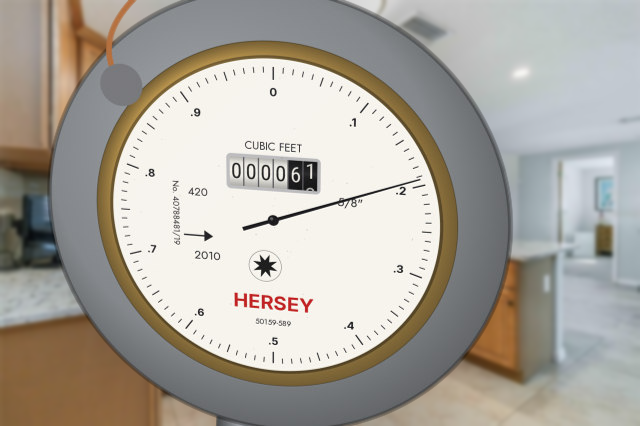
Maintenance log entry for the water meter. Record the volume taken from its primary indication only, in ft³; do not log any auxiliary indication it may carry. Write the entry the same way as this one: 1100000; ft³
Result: 61.19; ft³
